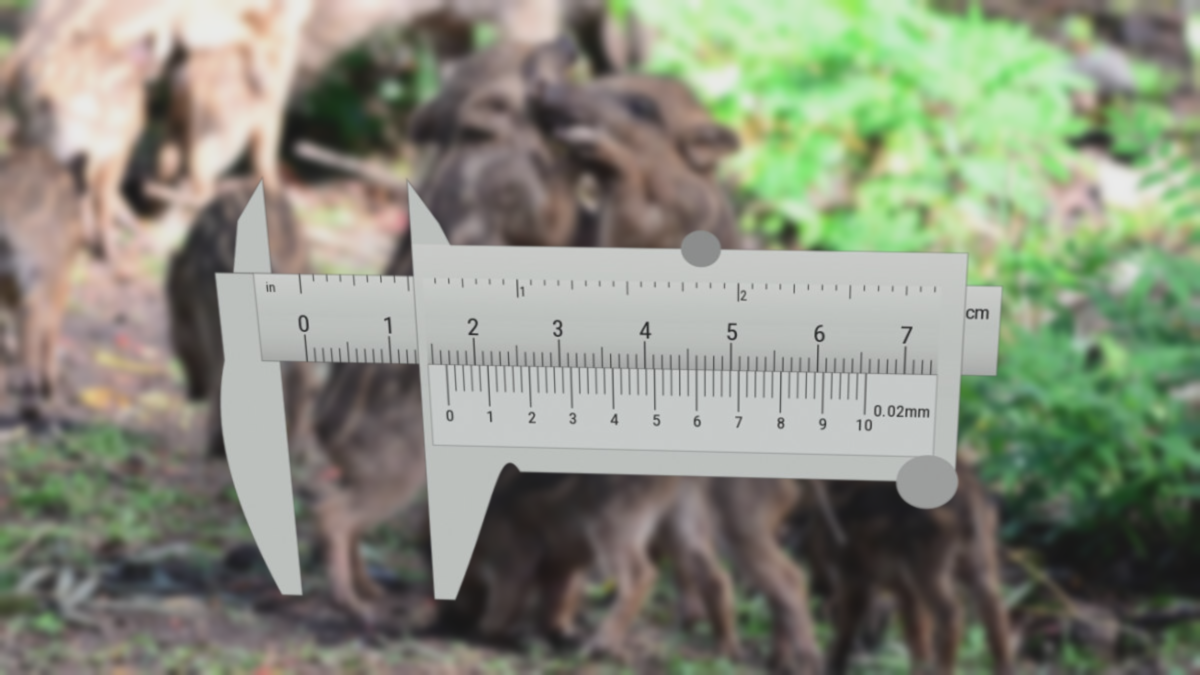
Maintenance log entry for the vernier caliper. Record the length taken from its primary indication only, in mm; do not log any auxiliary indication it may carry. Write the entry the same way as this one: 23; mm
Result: 16.6; mm
